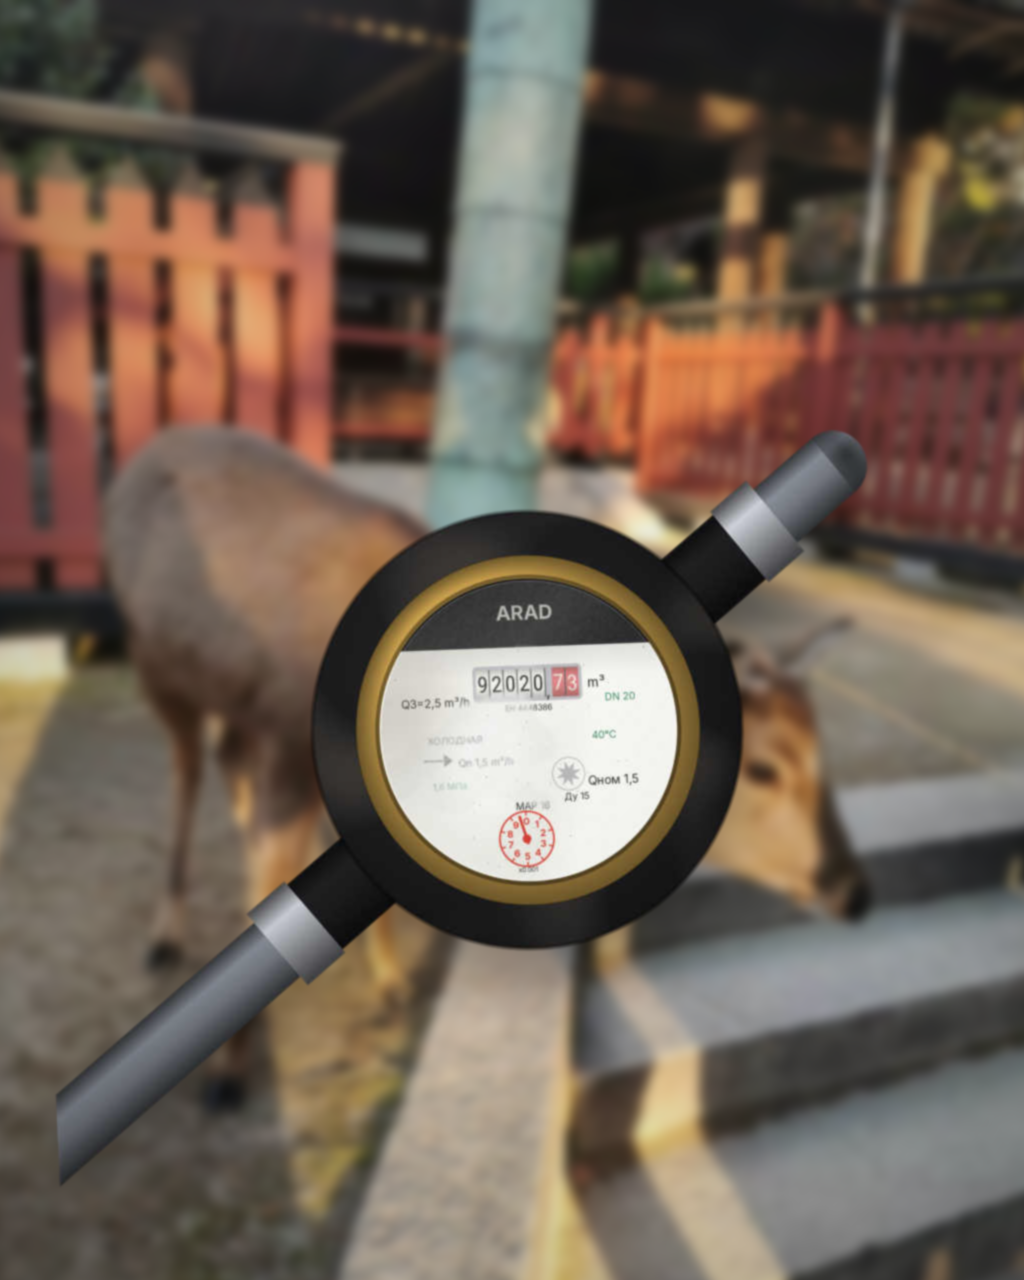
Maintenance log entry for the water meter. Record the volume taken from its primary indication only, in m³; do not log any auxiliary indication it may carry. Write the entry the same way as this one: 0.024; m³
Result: 92020.729; m³
